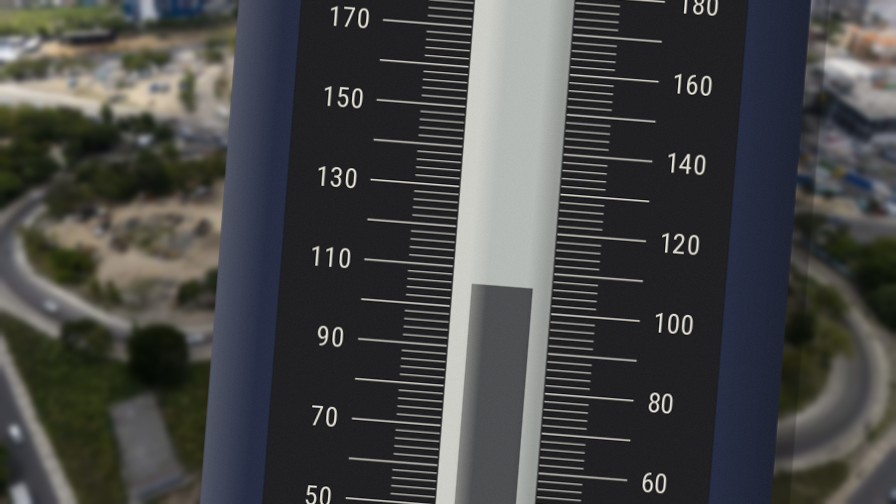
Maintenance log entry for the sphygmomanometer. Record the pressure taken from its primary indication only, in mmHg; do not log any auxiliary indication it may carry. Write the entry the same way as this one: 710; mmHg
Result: 106; mmHg
